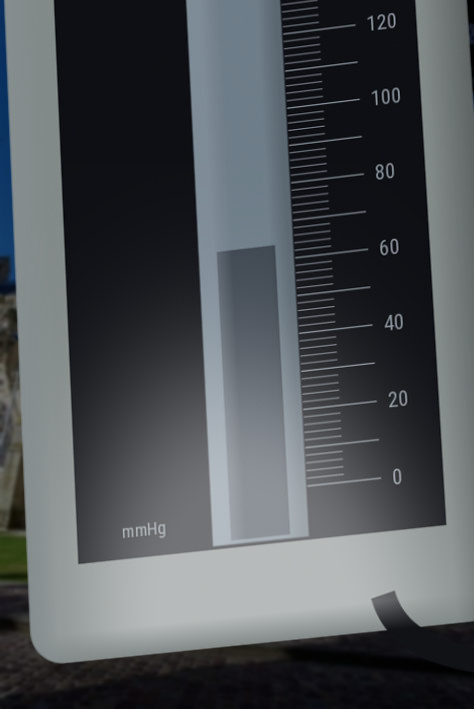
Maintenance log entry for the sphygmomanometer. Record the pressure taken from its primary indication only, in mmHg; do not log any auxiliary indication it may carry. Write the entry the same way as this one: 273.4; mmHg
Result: 64; mmHg
